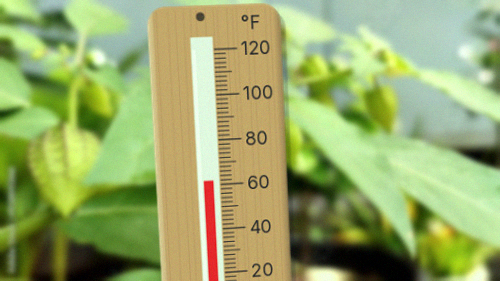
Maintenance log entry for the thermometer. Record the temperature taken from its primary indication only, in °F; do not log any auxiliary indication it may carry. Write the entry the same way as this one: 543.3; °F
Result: 62; °F
